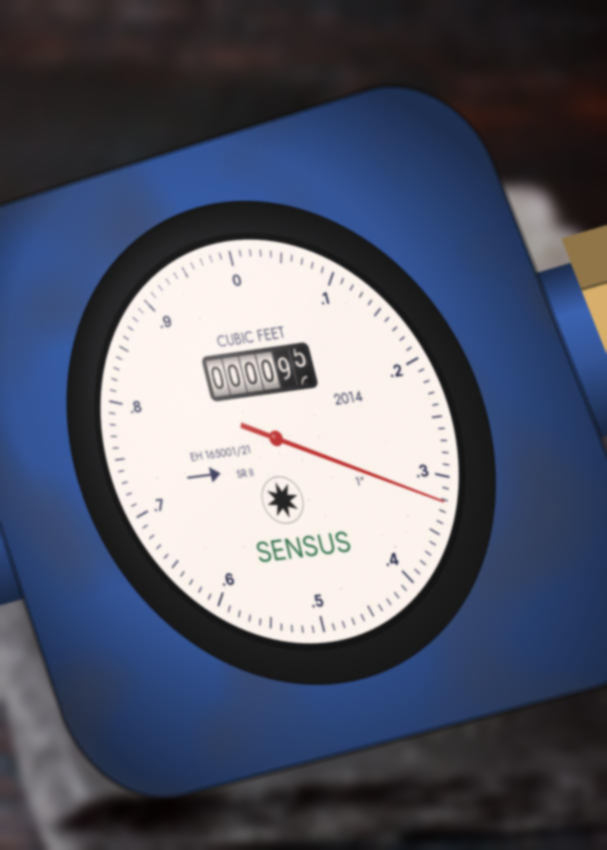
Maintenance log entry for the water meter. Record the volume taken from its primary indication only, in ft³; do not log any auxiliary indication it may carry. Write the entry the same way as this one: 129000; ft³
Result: 95.32; ft³
